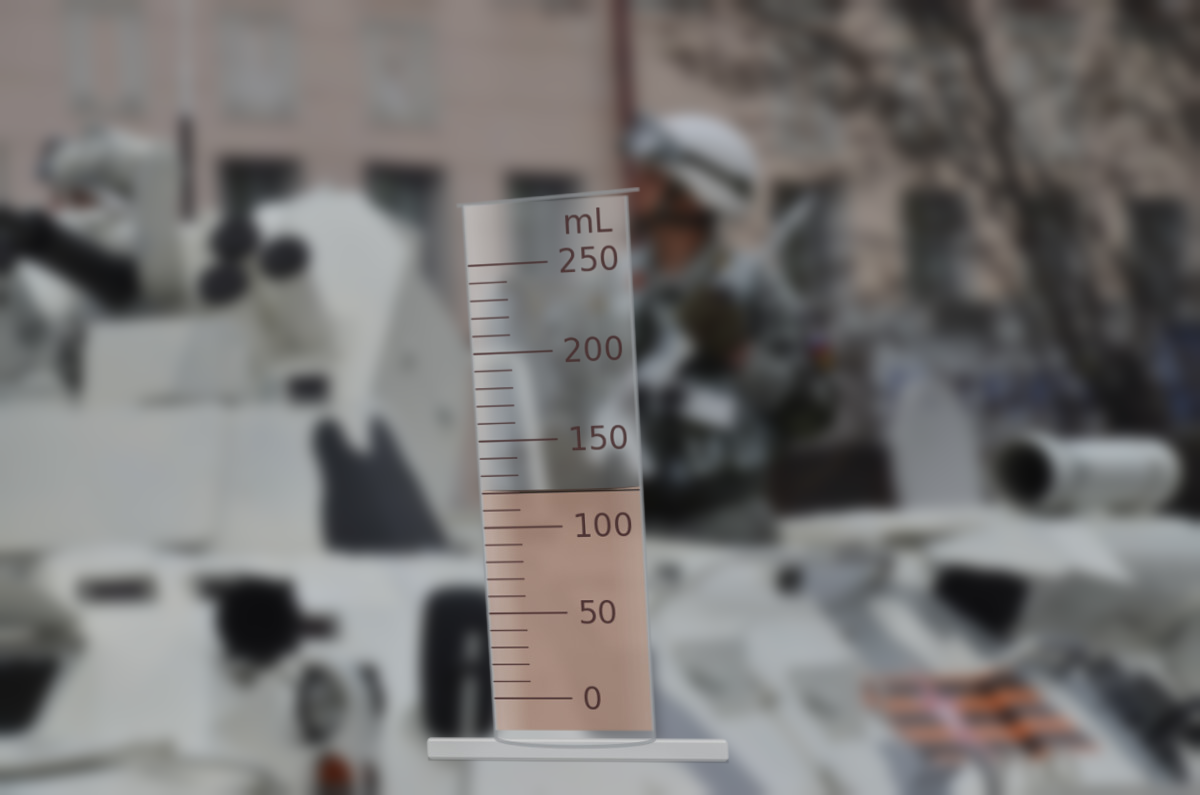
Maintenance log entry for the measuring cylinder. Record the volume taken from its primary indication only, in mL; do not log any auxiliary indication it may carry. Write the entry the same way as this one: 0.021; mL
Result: 120; mL
